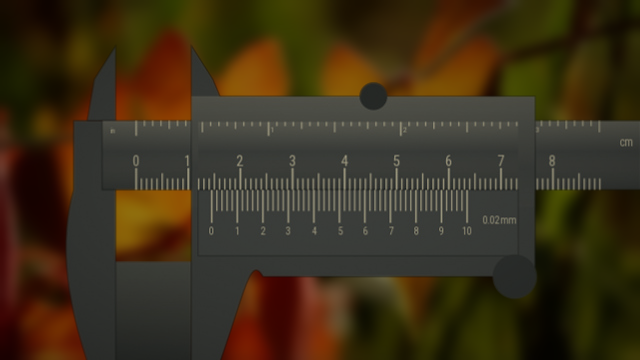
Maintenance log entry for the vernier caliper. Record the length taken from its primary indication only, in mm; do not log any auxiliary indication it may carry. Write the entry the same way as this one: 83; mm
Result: 14.5; mm
